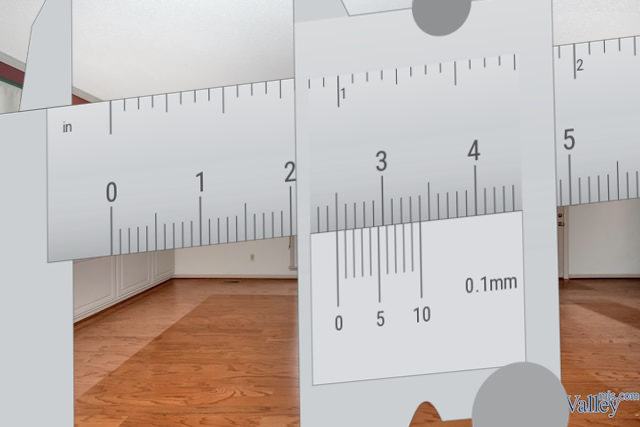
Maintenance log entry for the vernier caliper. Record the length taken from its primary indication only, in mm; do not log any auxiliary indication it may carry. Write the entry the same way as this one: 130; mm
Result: 25.0; mm
